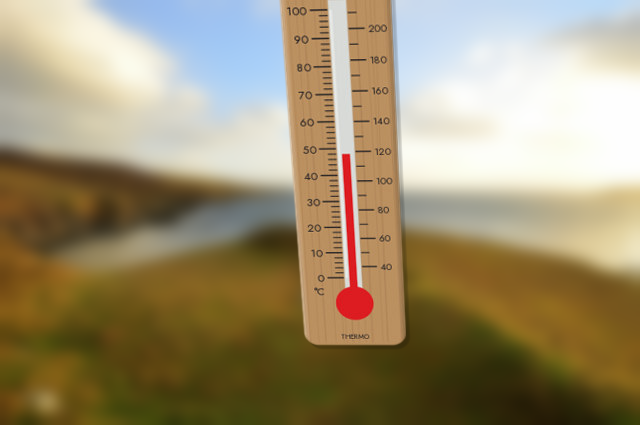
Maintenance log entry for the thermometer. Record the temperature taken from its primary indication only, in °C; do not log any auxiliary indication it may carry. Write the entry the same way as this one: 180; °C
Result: 48; °C
